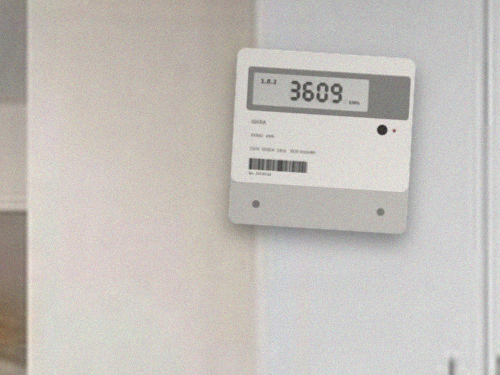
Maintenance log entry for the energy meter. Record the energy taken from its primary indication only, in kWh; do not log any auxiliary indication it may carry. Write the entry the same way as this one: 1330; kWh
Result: 3609; kWh
